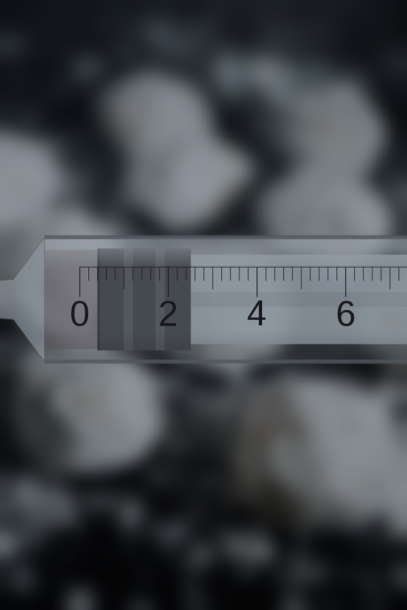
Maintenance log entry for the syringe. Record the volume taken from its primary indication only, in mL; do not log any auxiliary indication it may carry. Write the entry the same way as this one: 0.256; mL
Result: 0.4; mL
